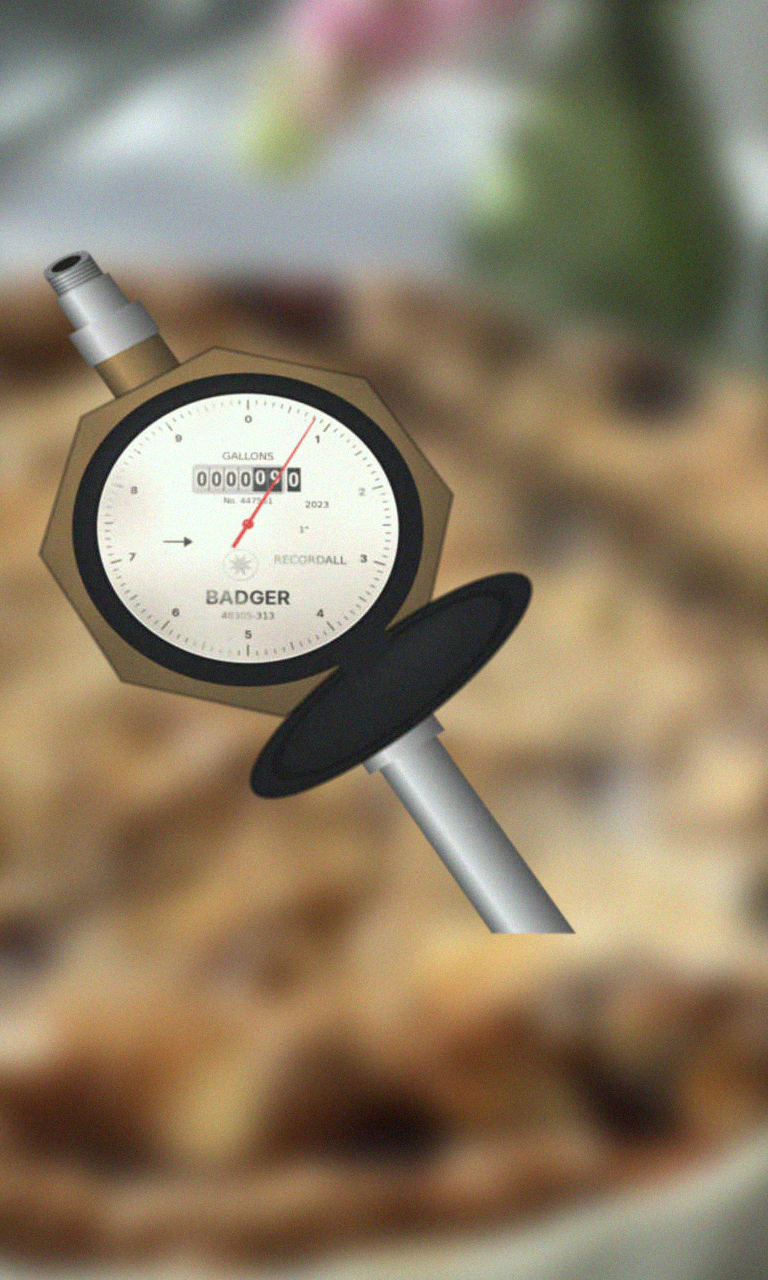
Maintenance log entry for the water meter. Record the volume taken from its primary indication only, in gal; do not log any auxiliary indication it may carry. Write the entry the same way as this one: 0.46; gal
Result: 90.8; gal
